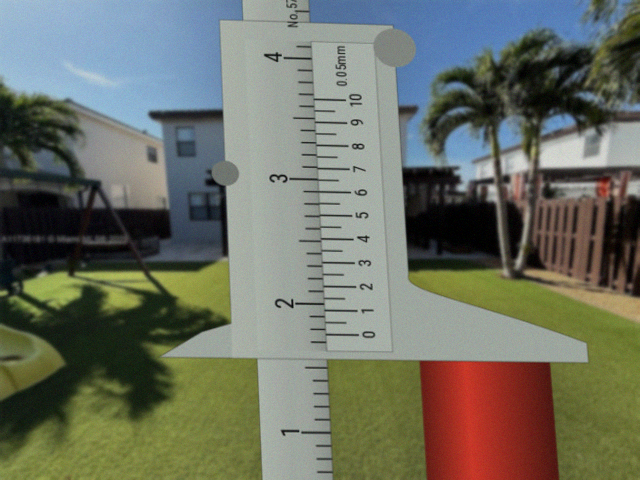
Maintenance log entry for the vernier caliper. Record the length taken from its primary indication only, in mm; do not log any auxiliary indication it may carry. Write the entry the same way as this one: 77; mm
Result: 17.6; mm
